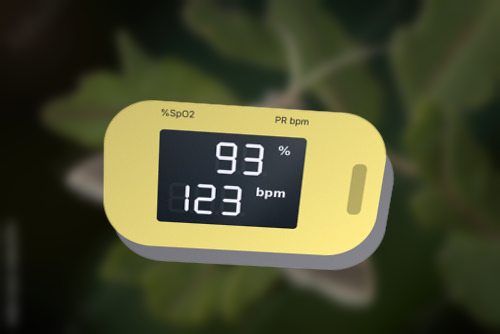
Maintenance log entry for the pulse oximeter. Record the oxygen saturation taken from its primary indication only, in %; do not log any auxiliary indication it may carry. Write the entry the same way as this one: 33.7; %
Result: 93; %
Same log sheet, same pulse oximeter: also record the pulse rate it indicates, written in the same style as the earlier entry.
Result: 123; bpm
